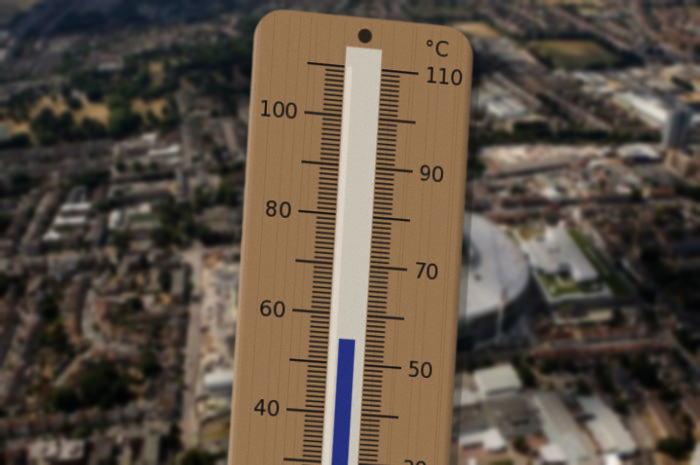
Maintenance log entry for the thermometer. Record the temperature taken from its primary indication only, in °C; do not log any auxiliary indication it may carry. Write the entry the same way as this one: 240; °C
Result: 55; °C
